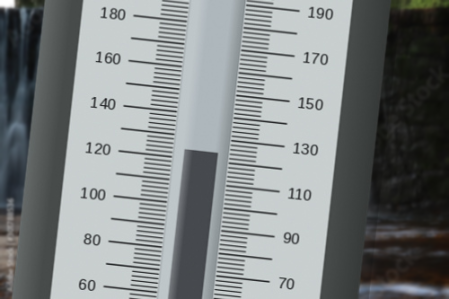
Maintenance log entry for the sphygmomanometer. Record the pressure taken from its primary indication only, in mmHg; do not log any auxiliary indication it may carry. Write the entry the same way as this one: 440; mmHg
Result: 124; mmHg
